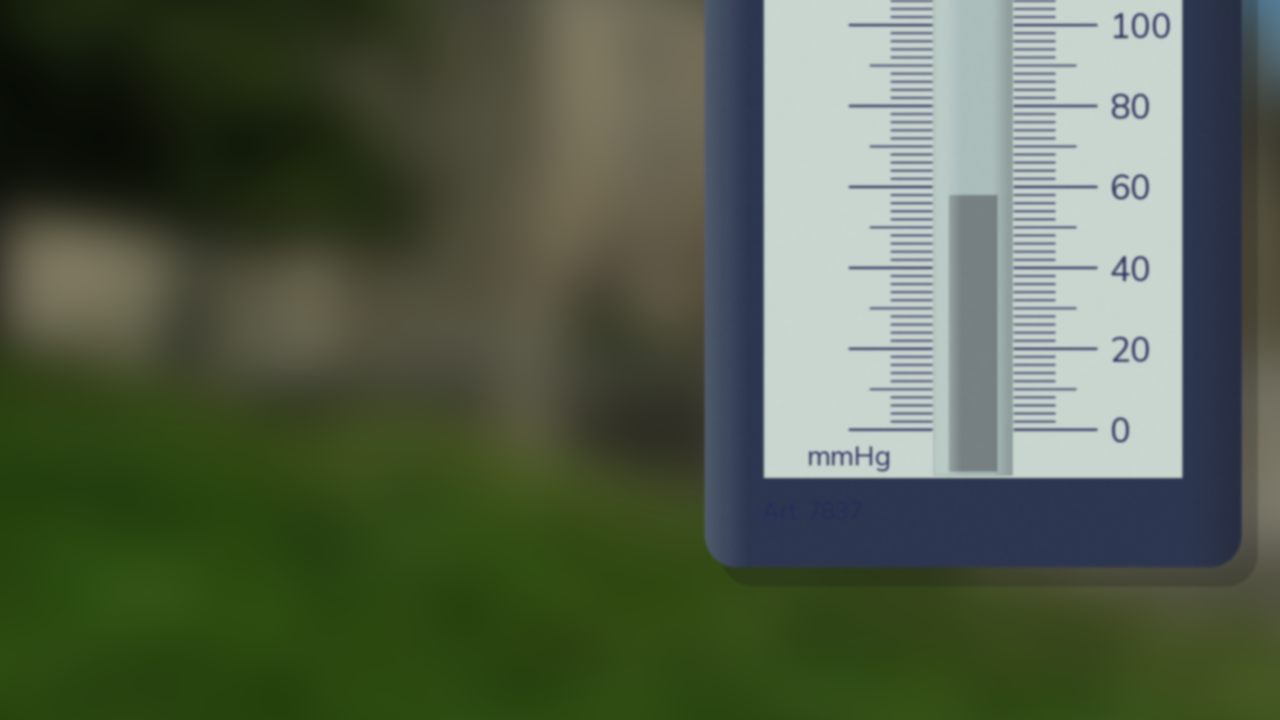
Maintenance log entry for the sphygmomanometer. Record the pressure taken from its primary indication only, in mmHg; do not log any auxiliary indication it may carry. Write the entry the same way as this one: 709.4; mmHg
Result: 58; mmHg
